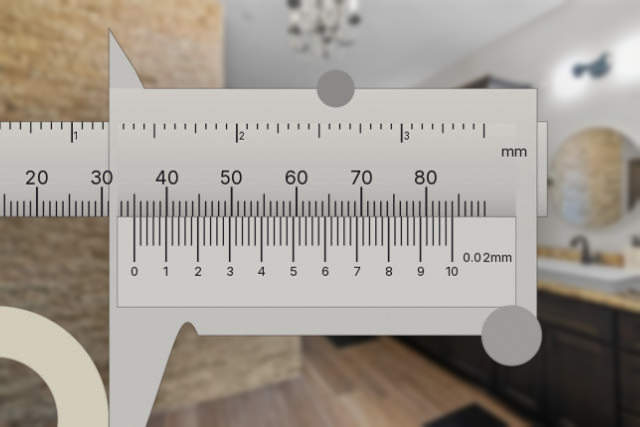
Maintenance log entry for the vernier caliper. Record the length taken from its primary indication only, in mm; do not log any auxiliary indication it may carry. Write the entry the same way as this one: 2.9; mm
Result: 35.0; mm
